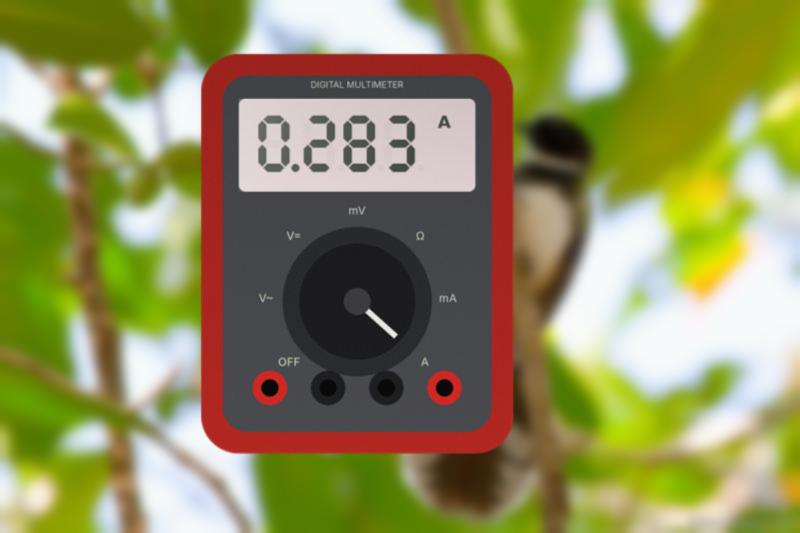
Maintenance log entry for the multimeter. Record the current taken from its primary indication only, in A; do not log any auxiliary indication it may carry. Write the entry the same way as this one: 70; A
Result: 0.283; A
